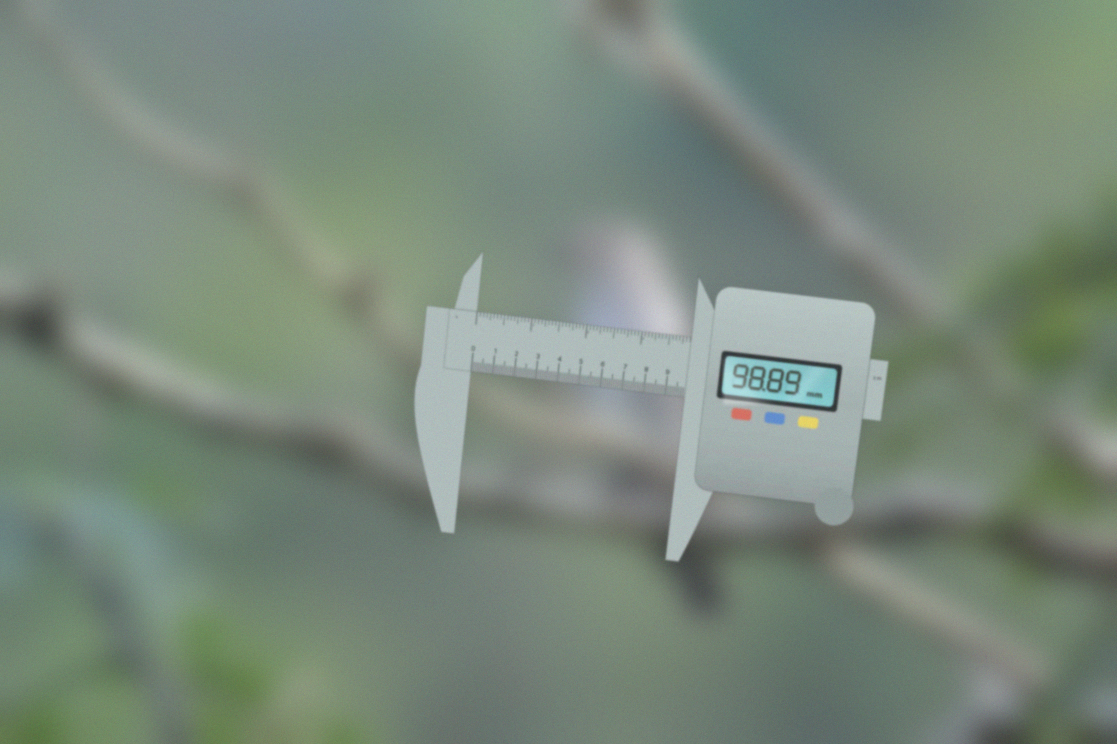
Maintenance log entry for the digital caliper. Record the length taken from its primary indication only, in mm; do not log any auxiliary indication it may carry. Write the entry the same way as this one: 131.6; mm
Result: 98.89; mm
